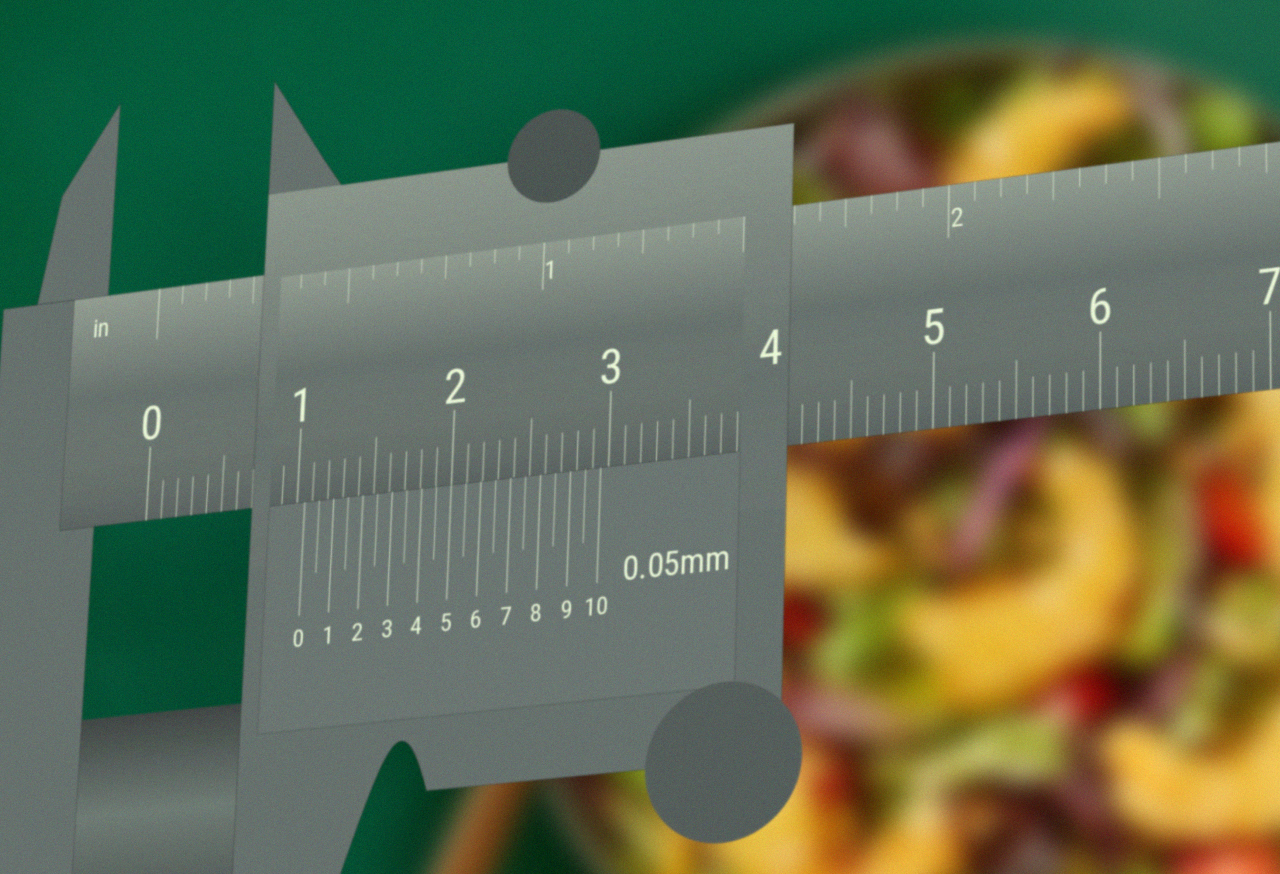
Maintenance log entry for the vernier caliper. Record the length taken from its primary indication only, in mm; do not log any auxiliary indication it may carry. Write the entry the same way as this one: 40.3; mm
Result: 10.5; mm
